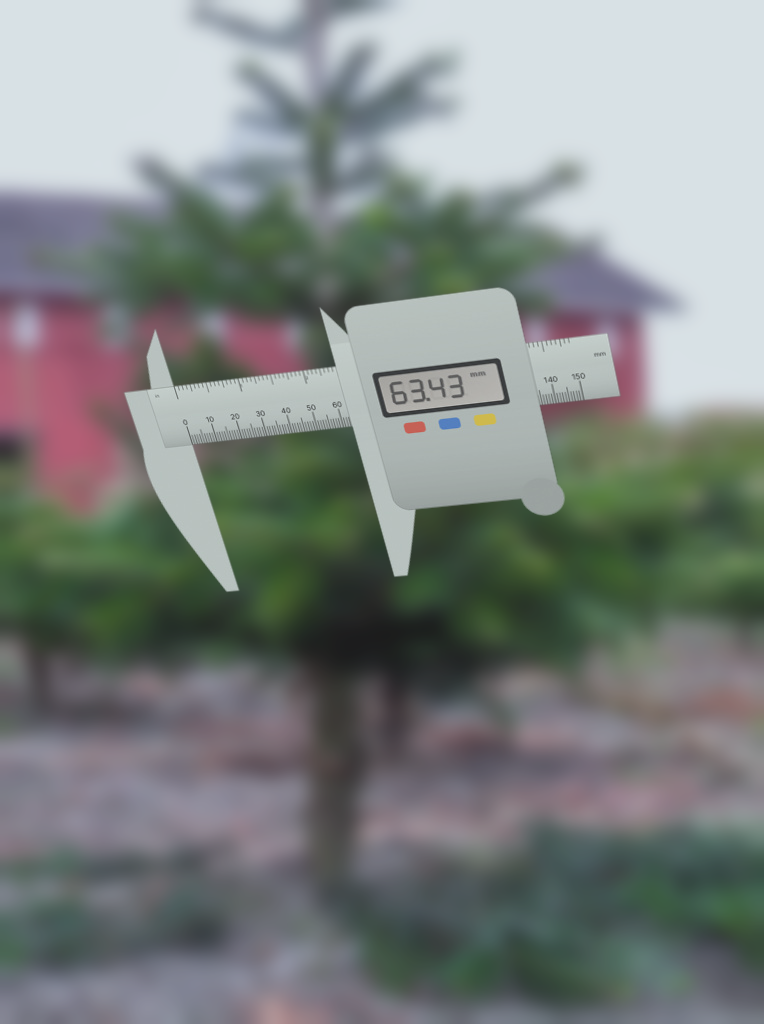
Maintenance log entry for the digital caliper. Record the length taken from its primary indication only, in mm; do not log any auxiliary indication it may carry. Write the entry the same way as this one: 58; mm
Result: 63.43; mm
